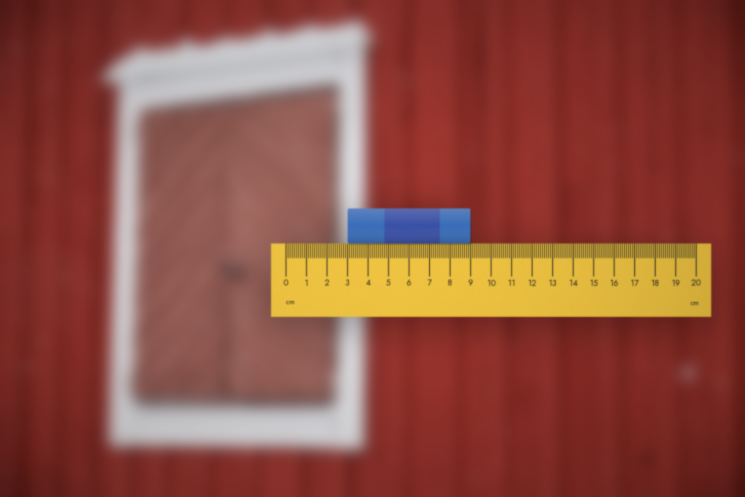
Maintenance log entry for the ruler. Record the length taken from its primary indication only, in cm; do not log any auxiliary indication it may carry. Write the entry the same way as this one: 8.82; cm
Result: 6; cm
